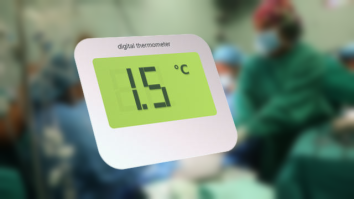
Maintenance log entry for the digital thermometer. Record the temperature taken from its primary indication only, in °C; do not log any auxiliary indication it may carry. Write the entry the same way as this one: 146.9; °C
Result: 1.5; °C
